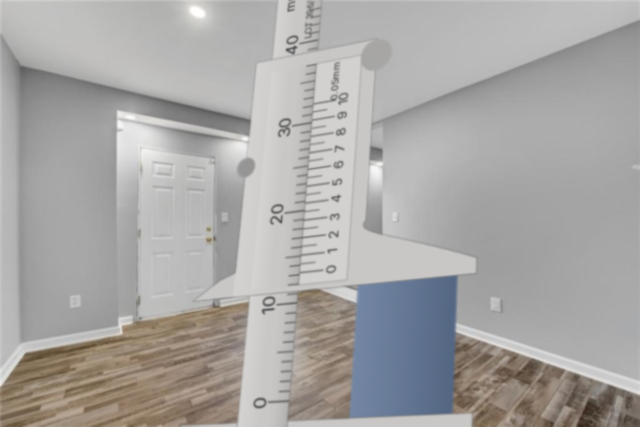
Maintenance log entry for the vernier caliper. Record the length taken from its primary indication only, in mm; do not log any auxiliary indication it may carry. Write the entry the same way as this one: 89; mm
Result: 13.2; mm
